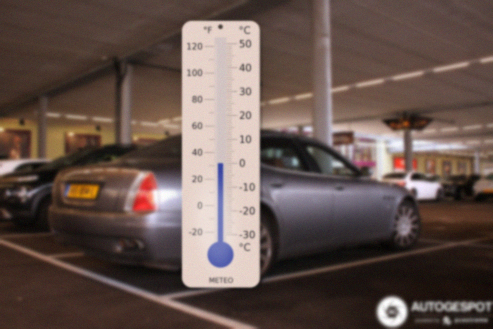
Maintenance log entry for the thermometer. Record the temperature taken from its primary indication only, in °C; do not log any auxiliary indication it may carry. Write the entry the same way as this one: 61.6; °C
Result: 0; °C
